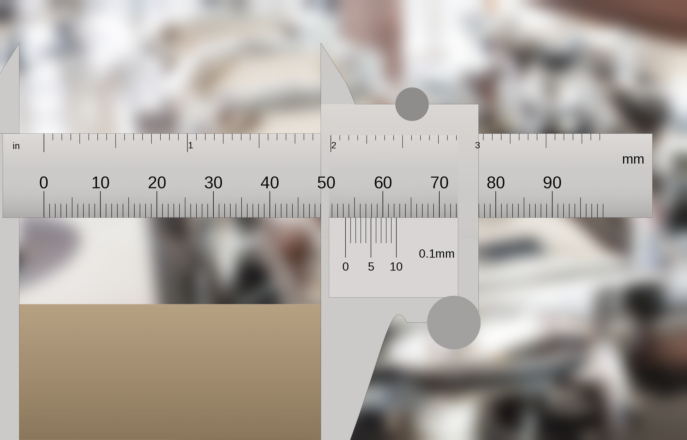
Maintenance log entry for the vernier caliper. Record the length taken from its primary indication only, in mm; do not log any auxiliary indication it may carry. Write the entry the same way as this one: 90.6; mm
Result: 53.4; mm
